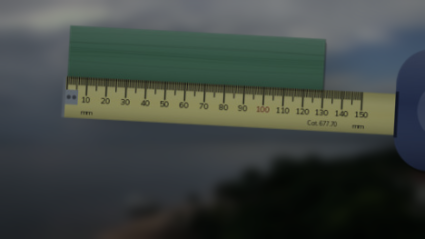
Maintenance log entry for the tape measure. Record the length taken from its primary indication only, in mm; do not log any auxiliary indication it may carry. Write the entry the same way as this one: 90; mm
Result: 130; mm
